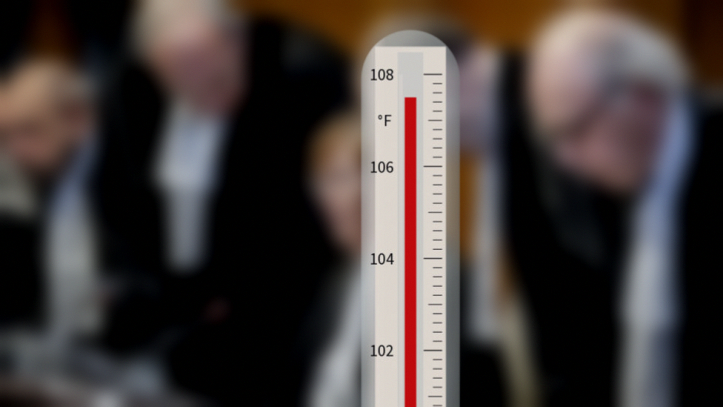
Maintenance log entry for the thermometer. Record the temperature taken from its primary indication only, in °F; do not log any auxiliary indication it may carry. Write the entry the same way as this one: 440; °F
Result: 107.5; °F
